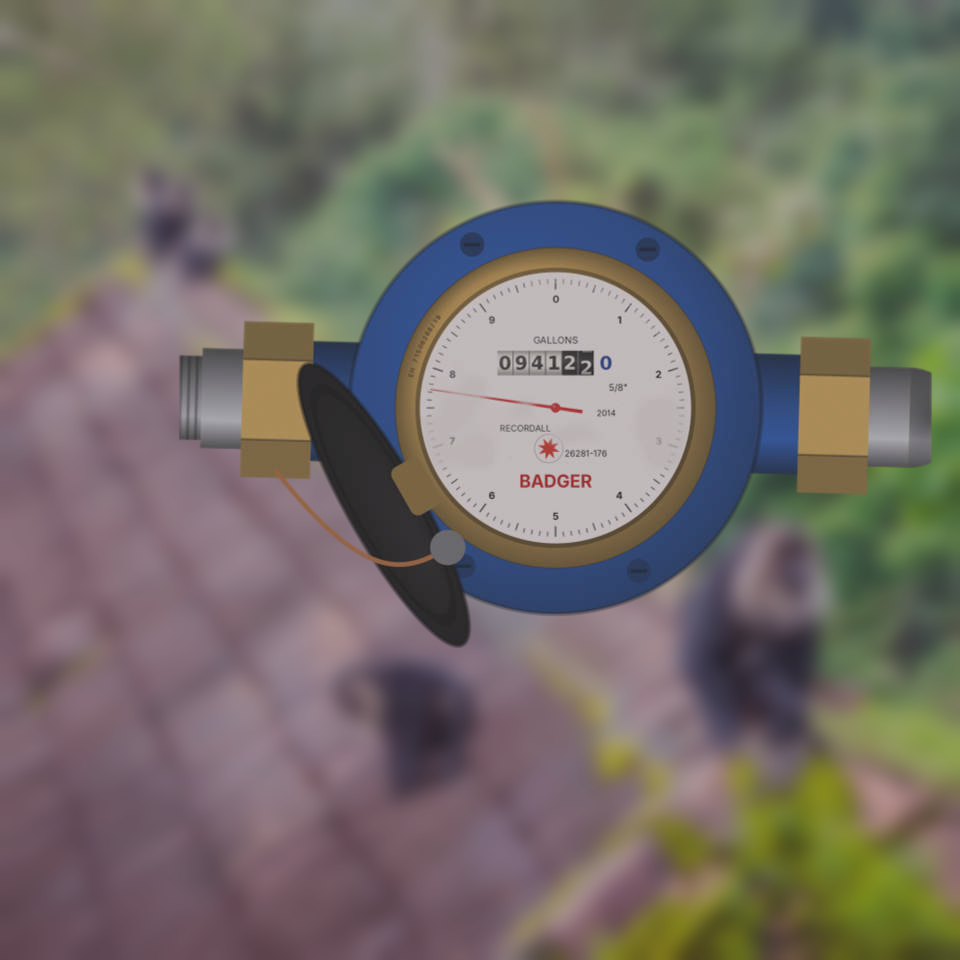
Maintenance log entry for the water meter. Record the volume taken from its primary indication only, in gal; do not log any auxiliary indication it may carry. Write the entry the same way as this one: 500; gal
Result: 941217.7; gal
